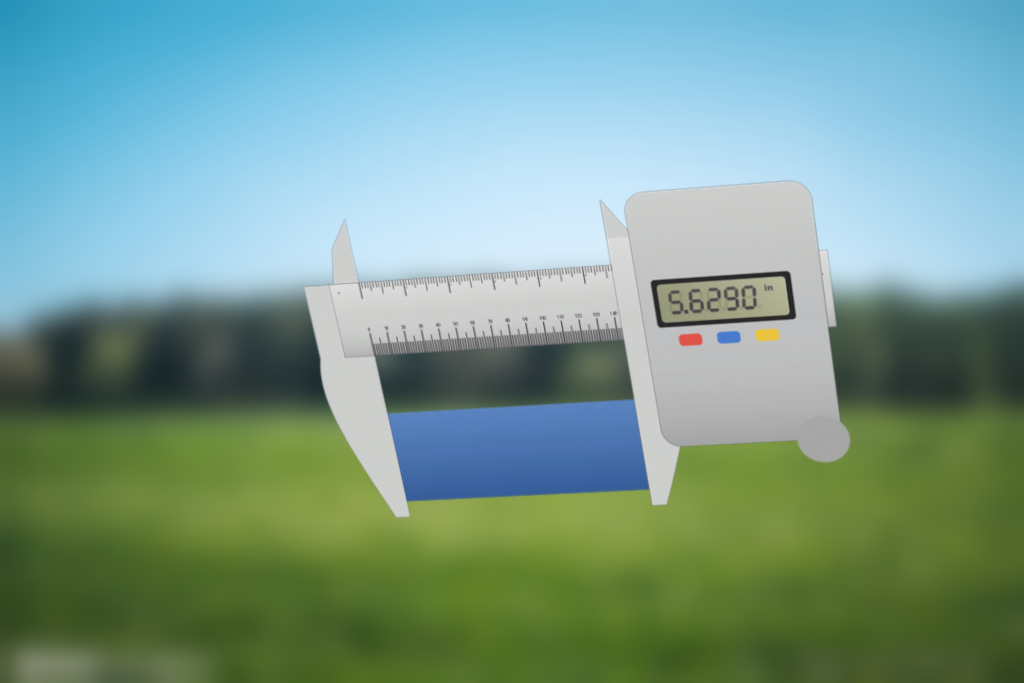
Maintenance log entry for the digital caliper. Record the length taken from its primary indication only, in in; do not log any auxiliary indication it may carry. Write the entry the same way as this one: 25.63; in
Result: 5.6290; in
